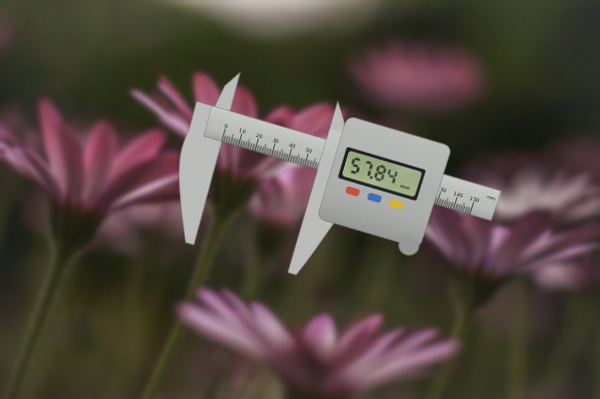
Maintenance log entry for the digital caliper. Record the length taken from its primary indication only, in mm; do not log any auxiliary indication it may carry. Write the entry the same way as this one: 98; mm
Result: 57.84; mm
